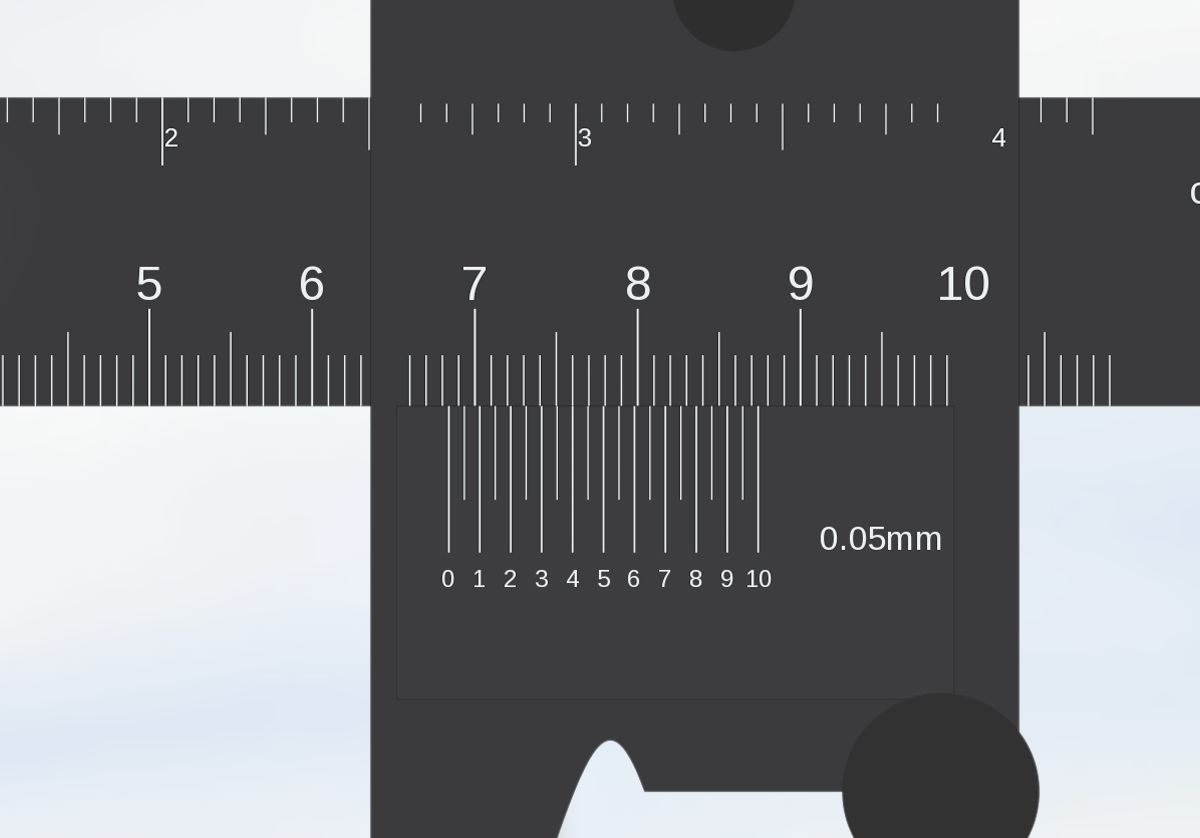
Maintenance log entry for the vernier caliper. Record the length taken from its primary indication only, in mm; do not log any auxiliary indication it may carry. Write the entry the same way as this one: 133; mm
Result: 68.4; mm
